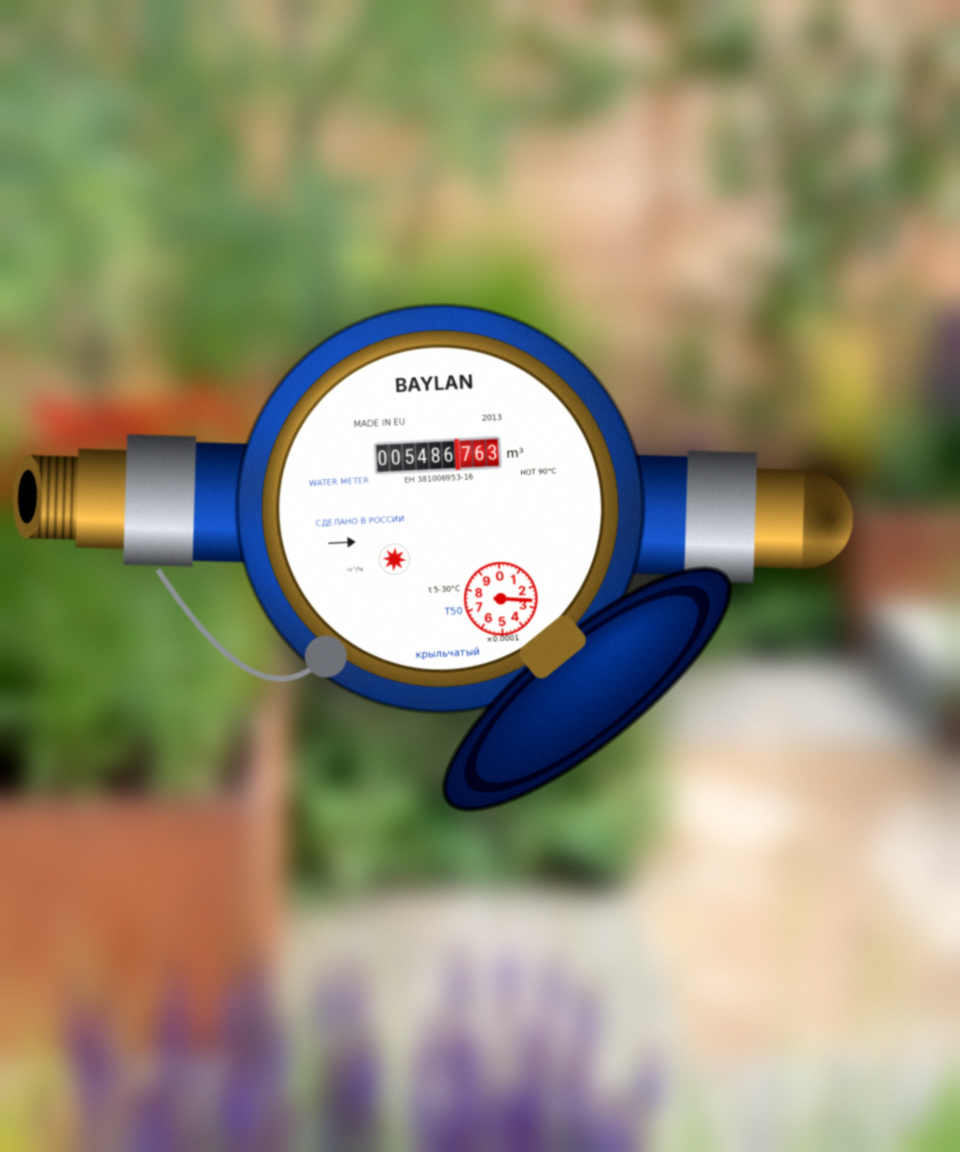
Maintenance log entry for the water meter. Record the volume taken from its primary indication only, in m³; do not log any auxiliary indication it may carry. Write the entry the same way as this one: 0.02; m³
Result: 5486.7632; m³
